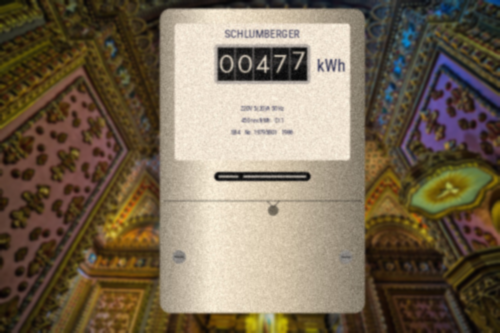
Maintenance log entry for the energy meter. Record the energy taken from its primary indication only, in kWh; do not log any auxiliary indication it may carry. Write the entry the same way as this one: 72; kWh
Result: 477; kWh
